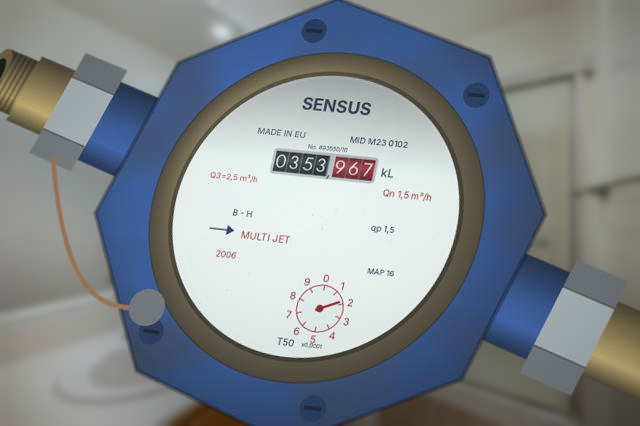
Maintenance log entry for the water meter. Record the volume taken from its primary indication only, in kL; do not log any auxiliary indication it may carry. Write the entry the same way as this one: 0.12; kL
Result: 353.9671; kL
